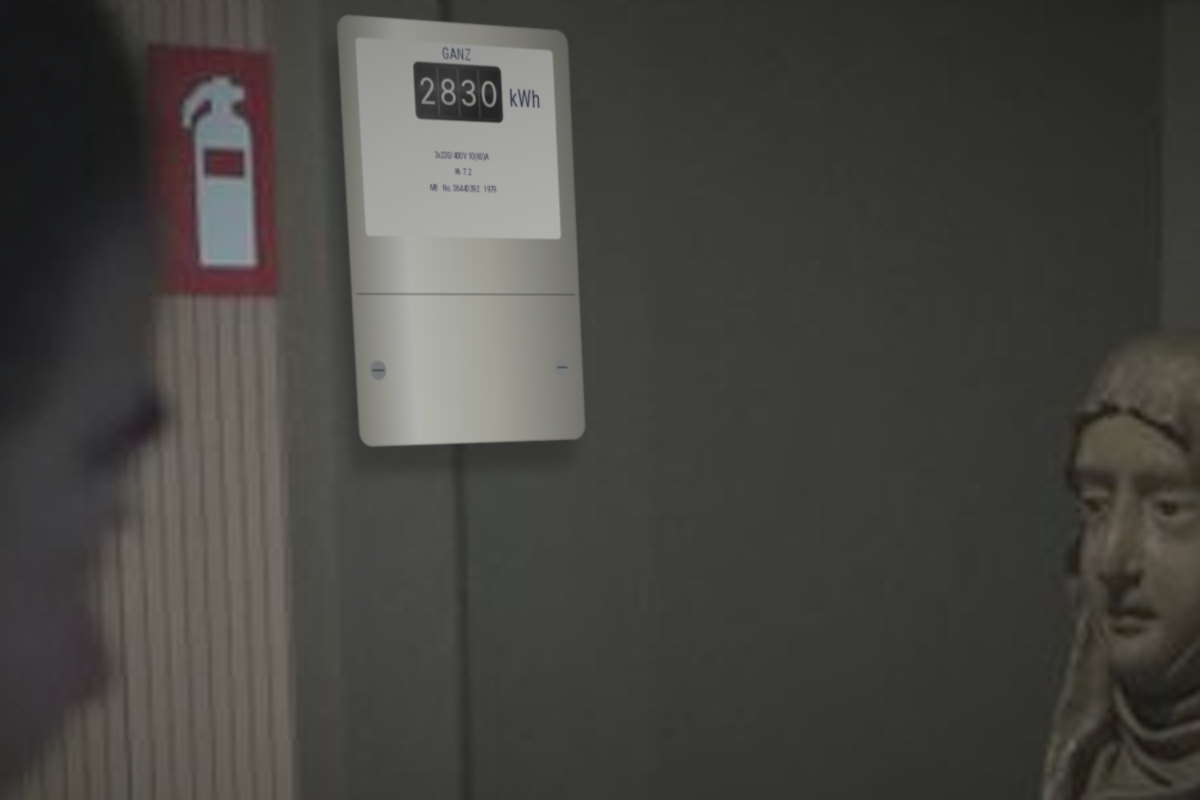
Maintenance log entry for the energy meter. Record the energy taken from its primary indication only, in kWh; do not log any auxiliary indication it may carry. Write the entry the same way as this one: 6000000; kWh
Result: 2830; kWh
